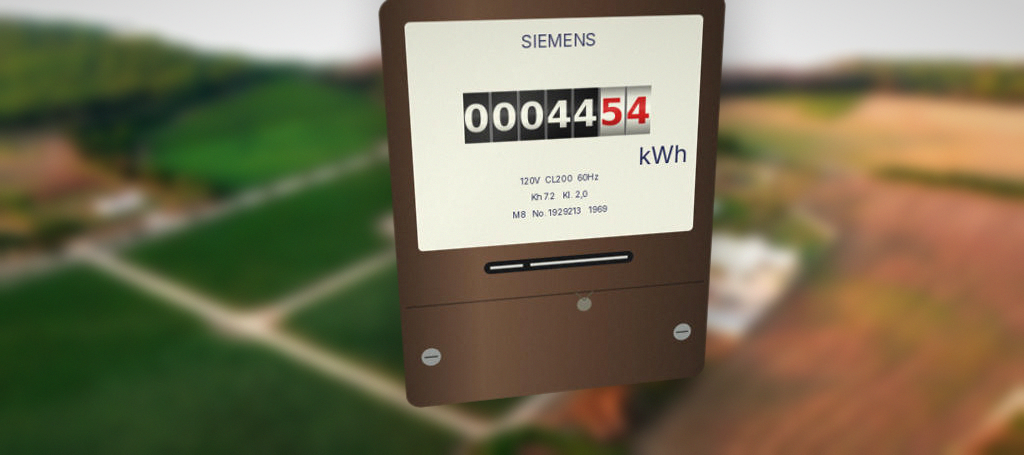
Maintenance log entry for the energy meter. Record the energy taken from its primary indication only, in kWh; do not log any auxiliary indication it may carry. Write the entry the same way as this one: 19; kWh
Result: 44.54; kWh
